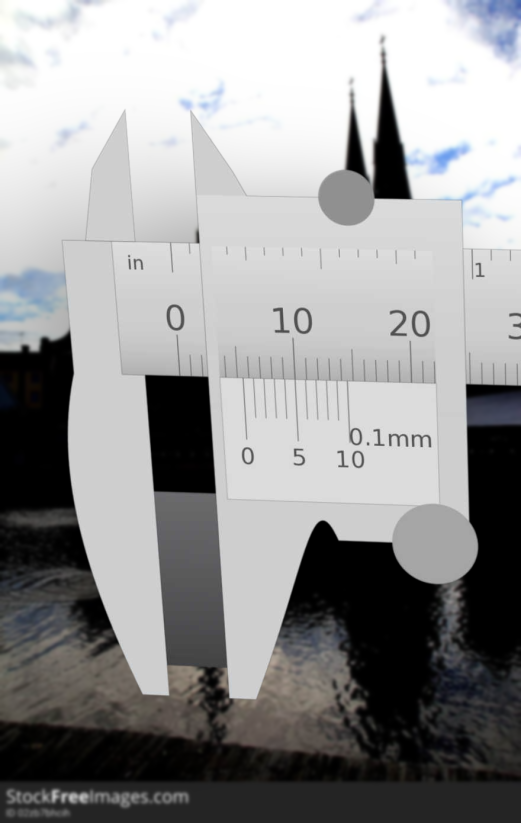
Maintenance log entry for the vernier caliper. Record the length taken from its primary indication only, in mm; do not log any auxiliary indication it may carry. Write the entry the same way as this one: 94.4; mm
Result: 5.5; mm
